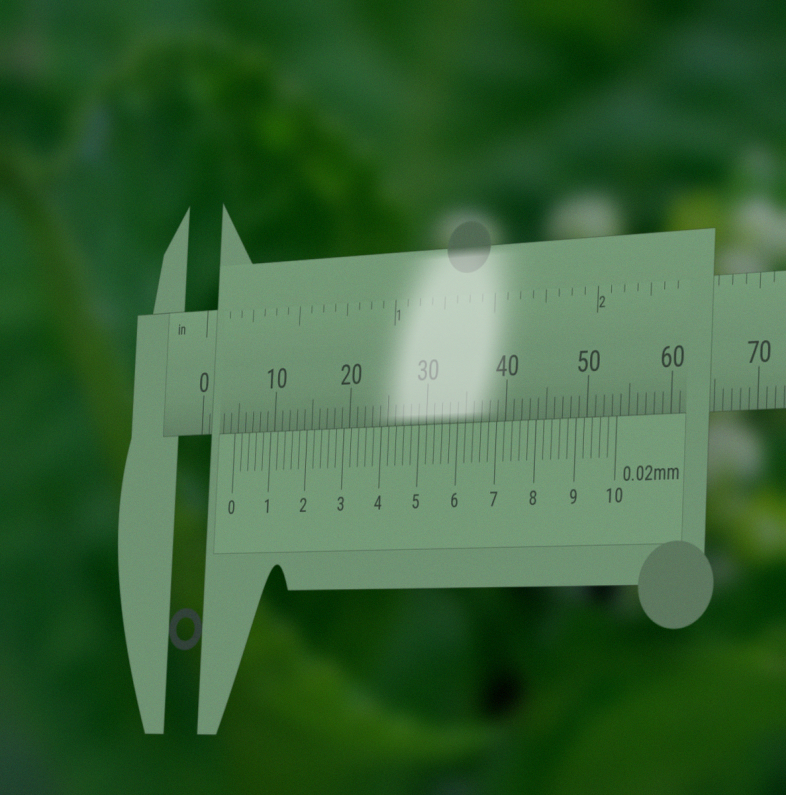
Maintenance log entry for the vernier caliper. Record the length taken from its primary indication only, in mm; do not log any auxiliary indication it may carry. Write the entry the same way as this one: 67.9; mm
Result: 4.6; mm
